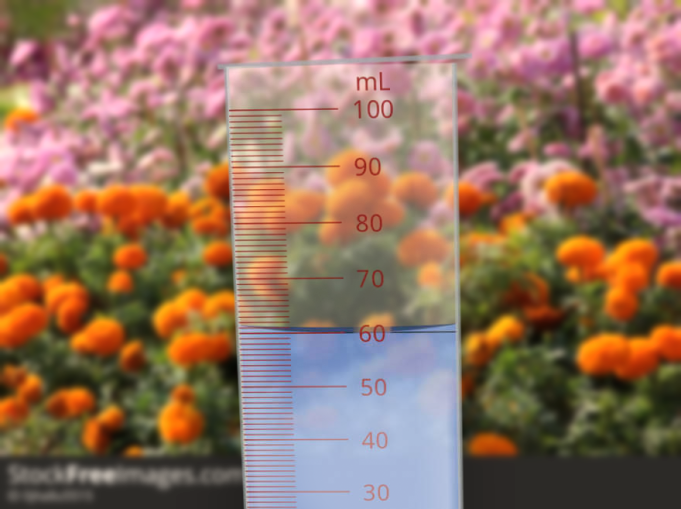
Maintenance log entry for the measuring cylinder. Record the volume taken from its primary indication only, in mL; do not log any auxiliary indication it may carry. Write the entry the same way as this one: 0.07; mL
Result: 60; mL
